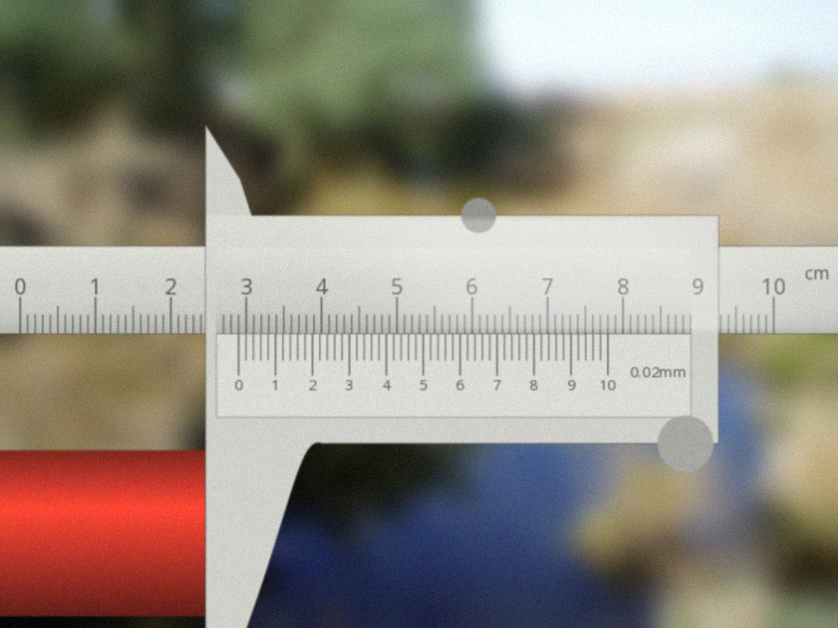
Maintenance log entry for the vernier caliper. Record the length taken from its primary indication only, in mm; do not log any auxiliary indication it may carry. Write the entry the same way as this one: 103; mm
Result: 29.0; mm
